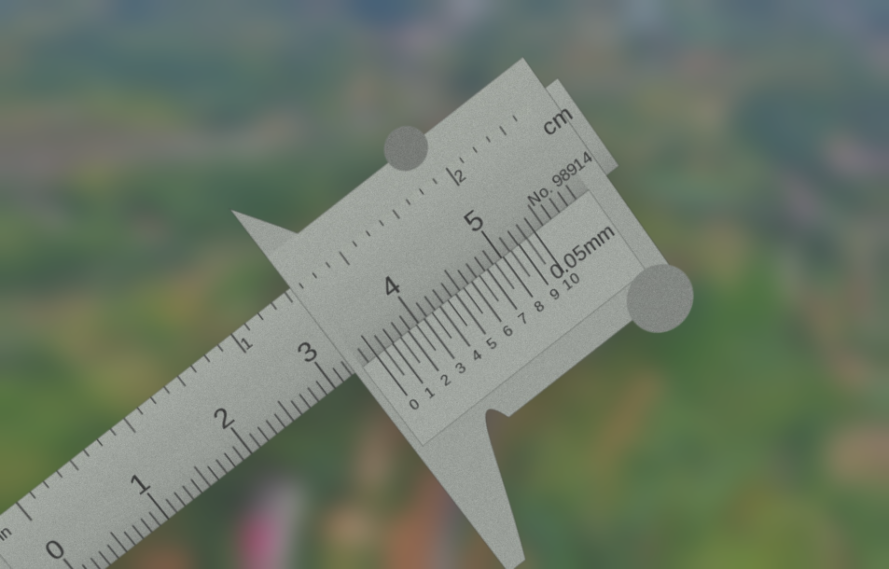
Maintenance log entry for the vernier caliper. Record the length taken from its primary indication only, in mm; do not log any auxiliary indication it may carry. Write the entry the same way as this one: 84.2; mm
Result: 35.0; mm
